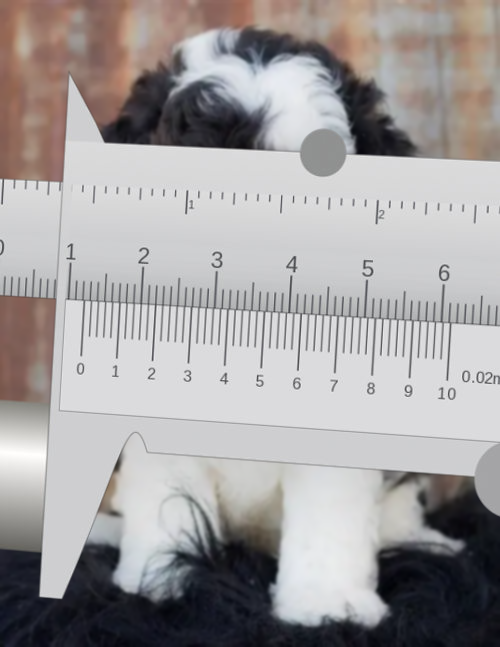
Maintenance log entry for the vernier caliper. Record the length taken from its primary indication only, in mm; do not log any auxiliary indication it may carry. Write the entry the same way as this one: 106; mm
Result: 12.2; mm
